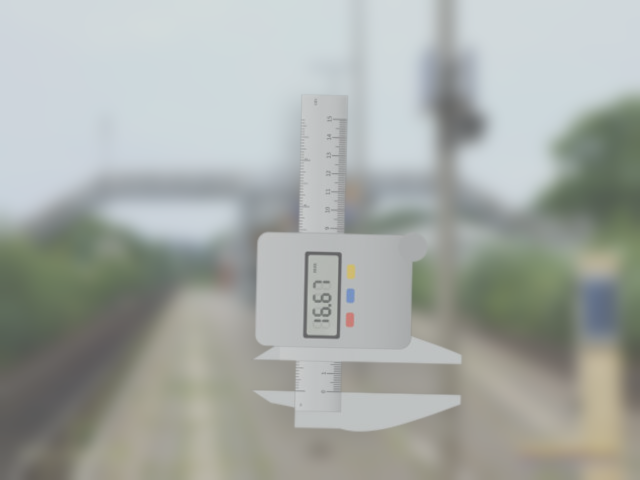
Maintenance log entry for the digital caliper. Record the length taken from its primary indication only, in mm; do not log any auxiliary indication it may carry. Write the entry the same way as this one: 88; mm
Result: 16.67; mm
